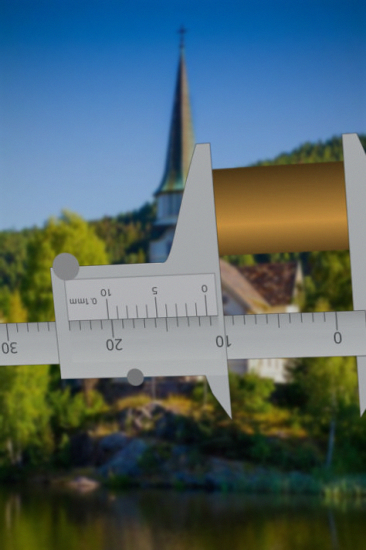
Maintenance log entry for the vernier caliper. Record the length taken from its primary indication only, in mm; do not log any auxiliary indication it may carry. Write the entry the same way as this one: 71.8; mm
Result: 11.3; mm
